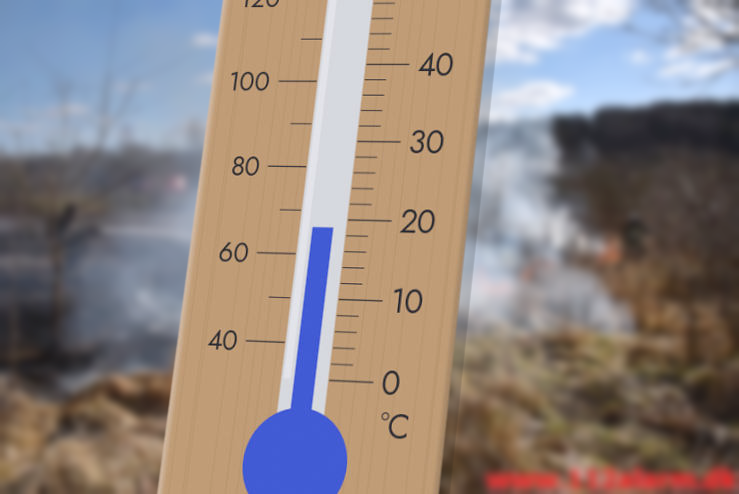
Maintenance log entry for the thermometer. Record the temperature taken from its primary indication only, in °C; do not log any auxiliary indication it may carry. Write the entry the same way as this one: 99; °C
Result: 19; °C
